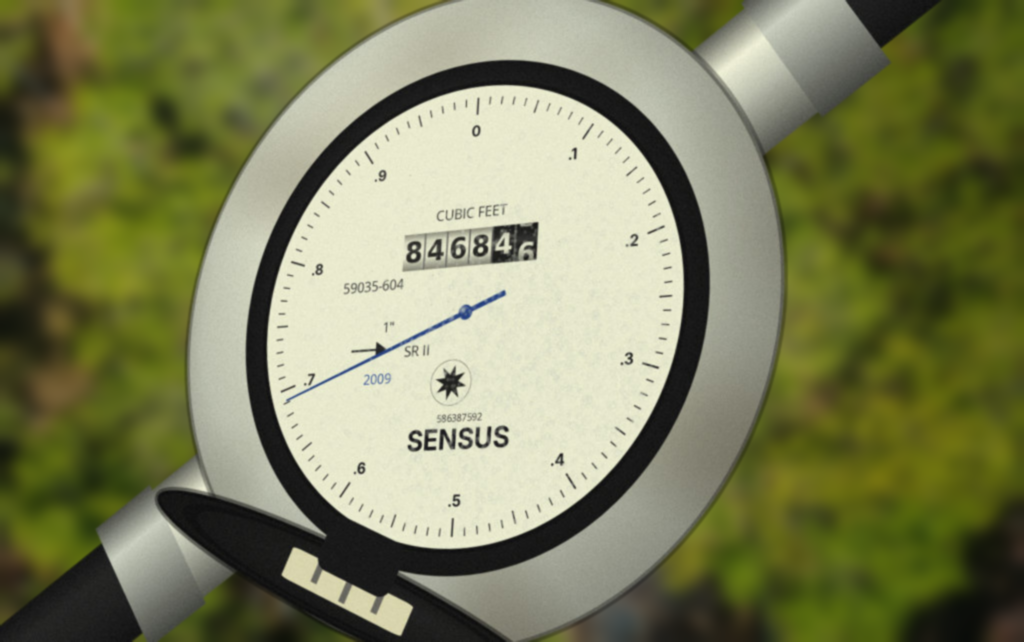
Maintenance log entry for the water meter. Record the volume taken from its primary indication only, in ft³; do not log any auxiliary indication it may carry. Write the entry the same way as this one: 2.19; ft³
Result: 846845.69; ft³
